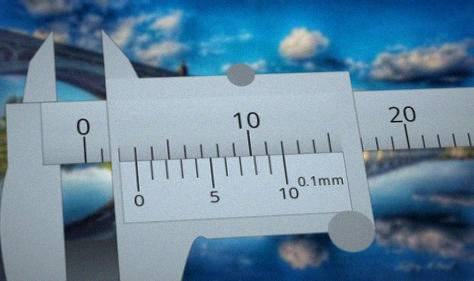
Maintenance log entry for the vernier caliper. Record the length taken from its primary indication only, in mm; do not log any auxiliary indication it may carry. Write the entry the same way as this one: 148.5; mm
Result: 3.0; mm
